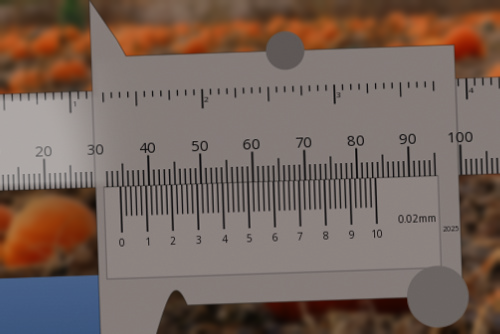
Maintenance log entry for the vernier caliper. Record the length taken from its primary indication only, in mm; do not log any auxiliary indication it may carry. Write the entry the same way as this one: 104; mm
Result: 34.5; mm
